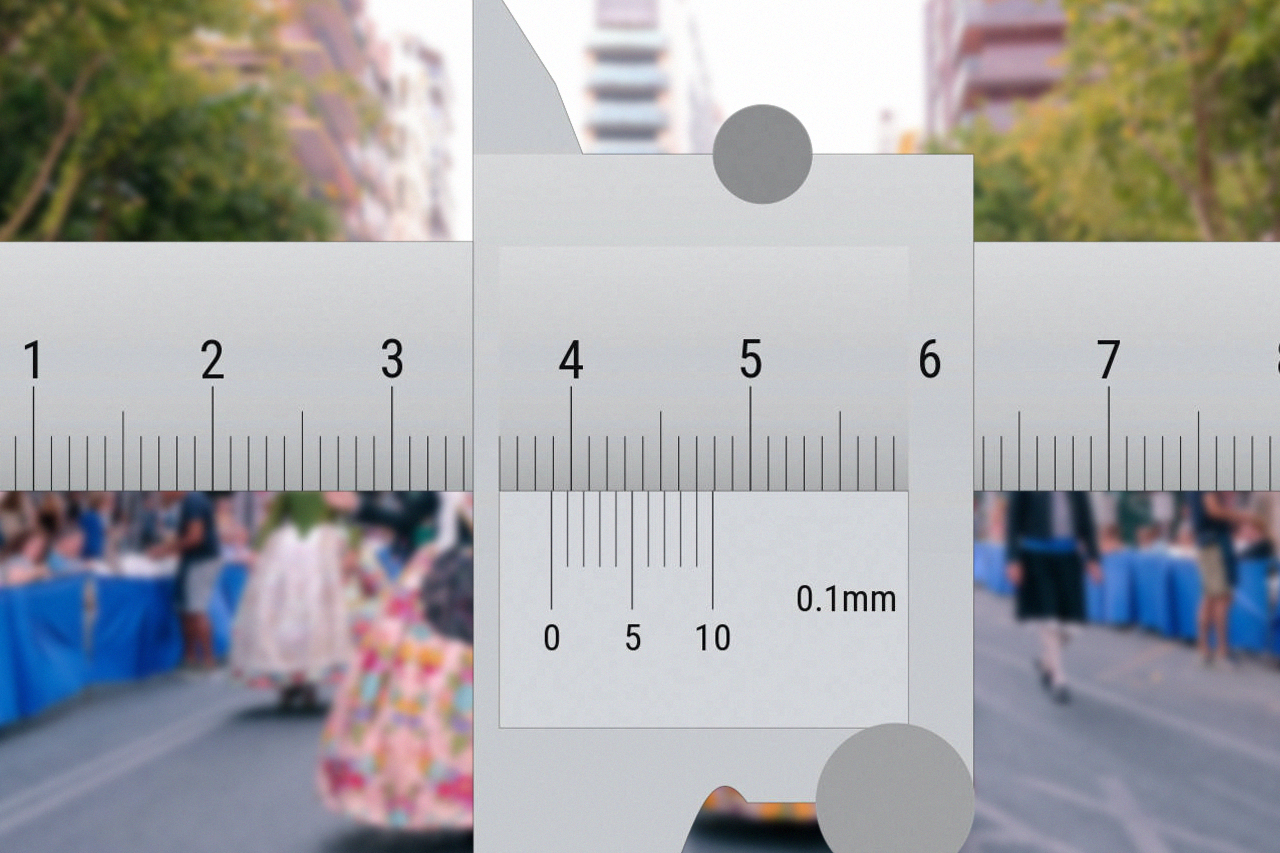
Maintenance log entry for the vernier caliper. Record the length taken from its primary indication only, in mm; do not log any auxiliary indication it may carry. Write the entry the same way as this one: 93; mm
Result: 38.9; mm
